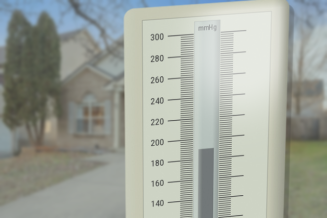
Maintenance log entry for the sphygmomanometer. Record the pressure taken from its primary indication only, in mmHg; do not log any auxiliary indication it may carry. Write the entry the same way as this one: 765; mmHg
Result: 190; mmHg
